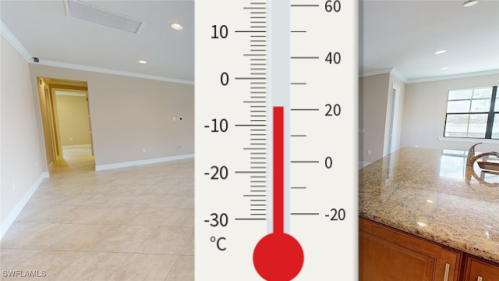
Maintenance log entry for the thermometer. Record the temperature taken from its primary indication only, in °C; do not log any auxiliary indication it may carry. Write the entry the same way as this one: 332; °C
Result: -6; °C
